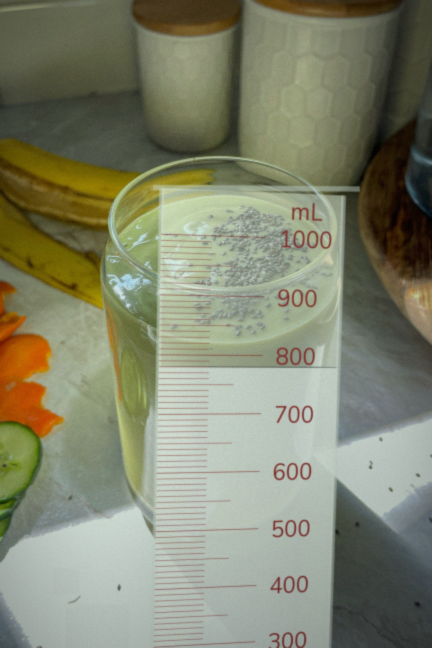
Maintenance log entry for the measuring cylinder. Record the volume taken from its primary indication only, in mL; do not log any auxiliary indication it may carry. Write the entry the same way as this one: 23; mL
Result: 780; mL
